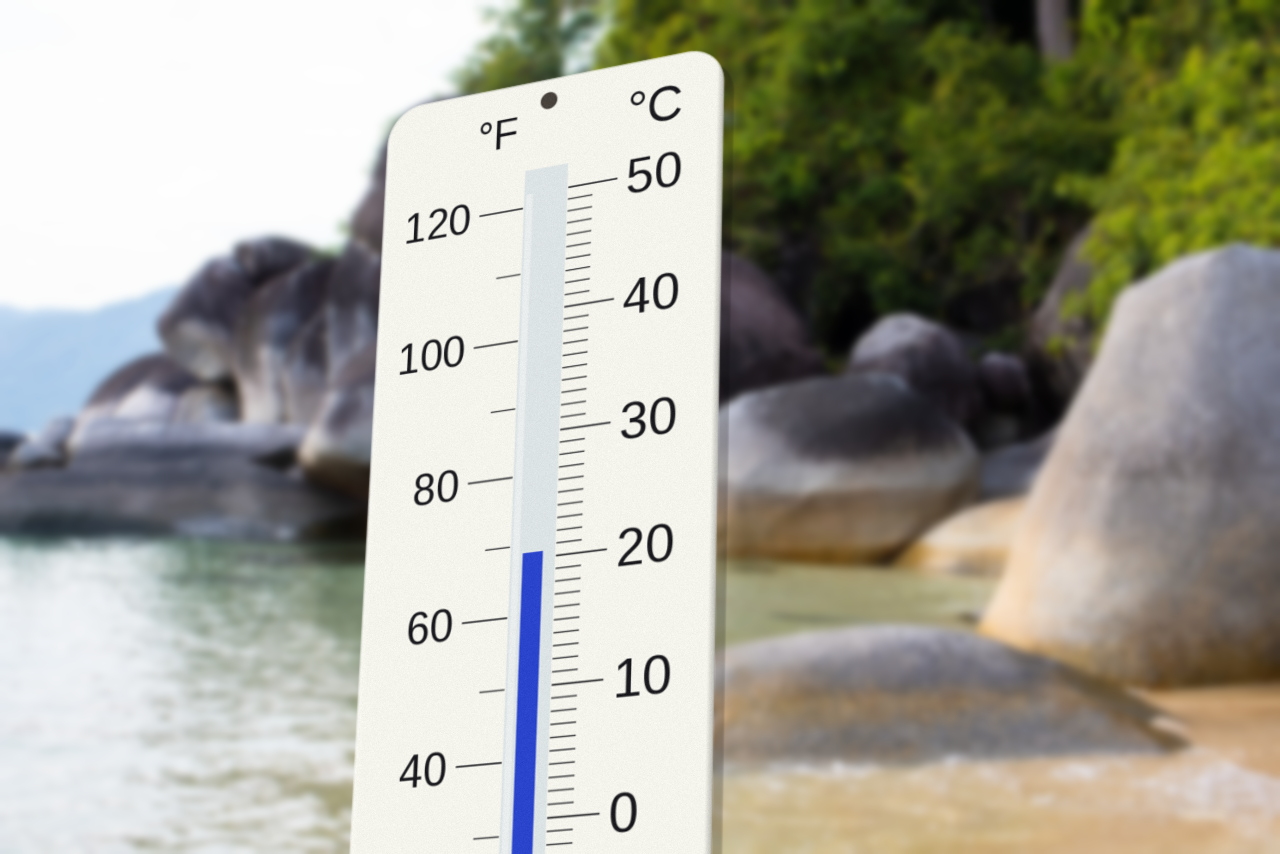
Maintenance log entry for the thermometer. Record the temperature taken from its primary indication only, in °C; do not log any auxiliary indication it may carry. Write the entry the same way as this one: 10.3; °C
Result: 20.5; °C
